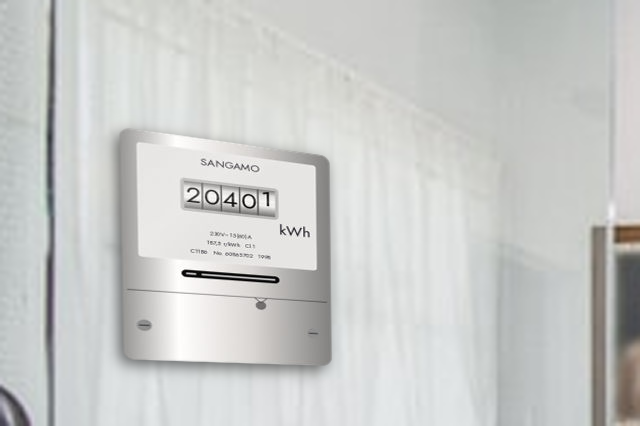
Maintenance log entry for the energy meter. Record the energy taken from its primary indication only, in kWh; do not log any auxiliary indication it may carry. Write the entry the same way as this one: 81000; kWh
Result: 20401; kWh
